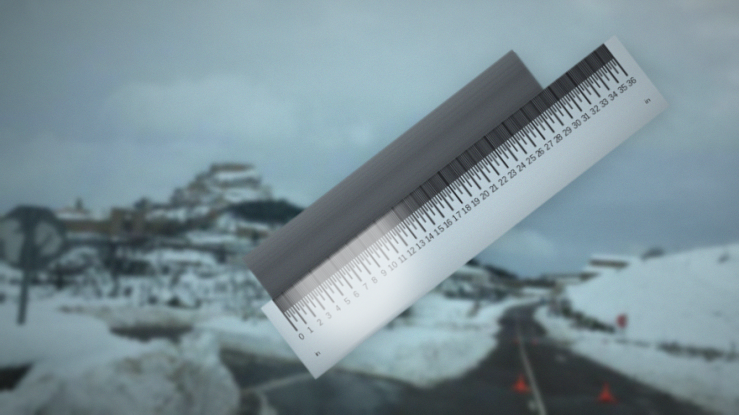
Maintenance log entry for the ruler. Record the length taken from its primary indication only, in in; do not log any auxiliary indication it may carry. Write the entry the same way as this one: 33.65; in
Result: 29.5; in
